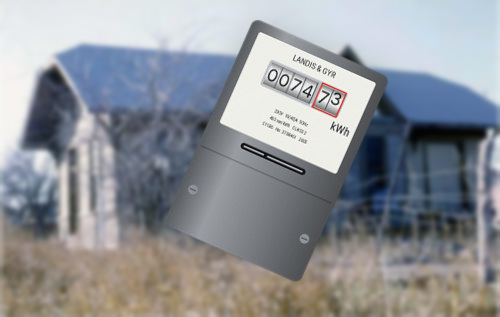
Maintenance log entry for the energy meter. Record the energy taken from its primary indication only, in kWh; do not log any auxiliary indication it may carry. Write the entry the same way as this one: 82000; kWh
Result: 74.73; kWh
